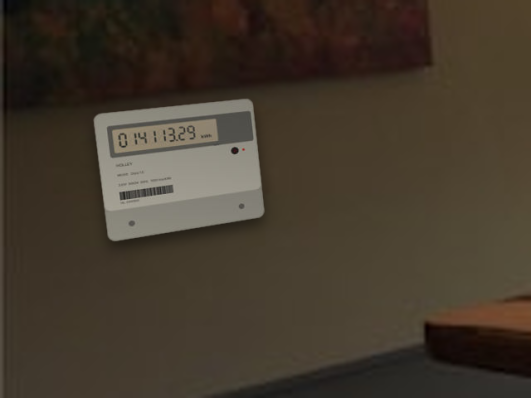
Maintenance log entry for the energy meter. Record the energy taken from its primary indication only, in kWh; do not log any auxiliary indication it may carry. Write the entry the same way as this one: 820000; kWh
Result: 14113.29; kWh
